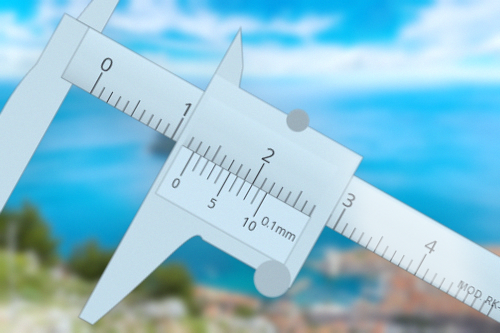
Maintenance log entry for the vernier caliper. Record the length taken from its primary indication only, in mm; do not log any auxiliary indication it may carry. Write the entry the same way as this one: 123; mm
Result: 12.8; mm
